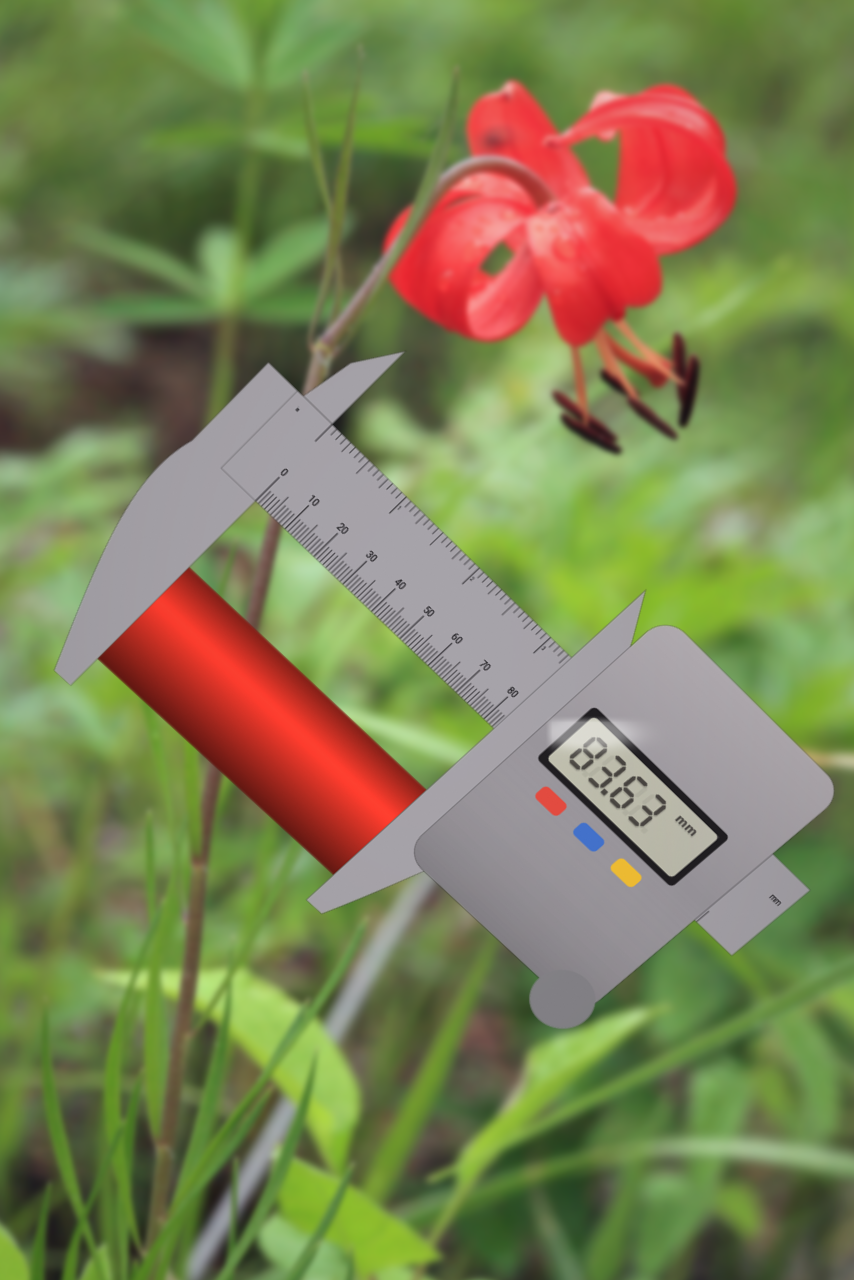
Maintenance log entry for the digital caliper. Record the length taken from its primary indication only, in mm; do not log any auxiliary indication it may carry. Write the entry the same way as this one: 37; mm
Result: 83.63; mm
